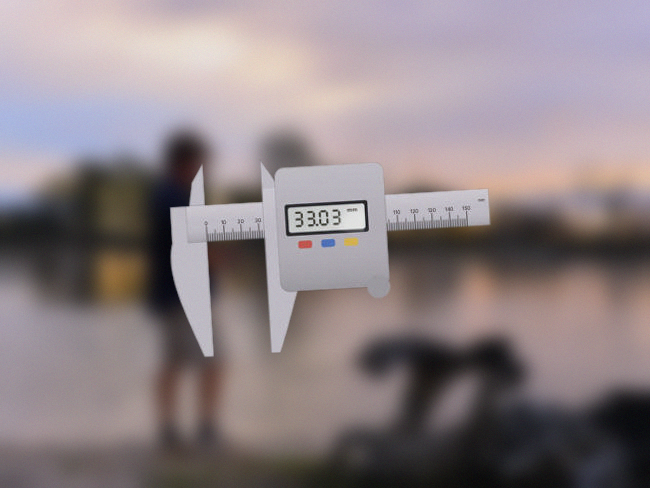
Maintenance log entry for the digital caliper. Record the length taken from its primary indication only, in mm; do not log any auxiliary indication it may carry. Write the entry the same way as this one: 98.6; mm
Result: 33.03; mm
